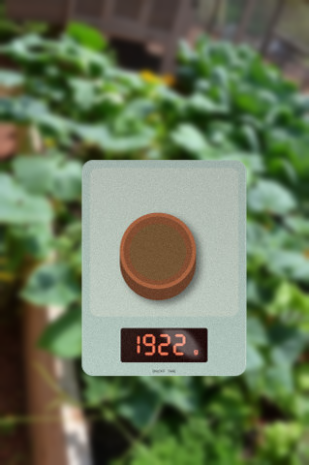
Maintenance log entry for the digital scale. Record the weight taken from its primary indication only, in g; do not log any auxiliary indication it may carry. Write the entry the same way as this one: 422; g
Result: 1922; g
